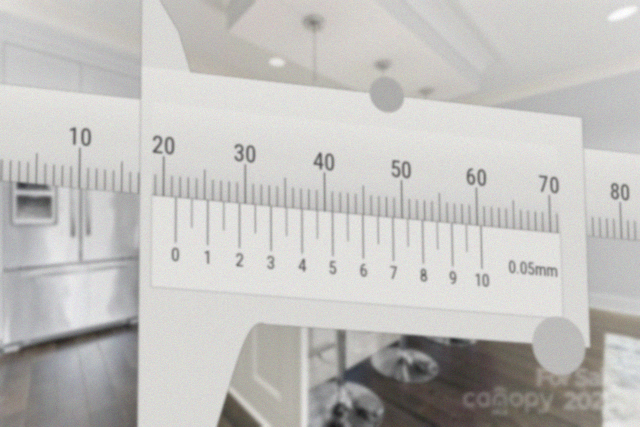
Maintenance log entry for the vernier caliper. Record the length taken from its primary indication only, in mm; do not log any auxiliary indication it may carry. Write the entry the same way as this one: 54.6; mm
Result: 21.5; mm
